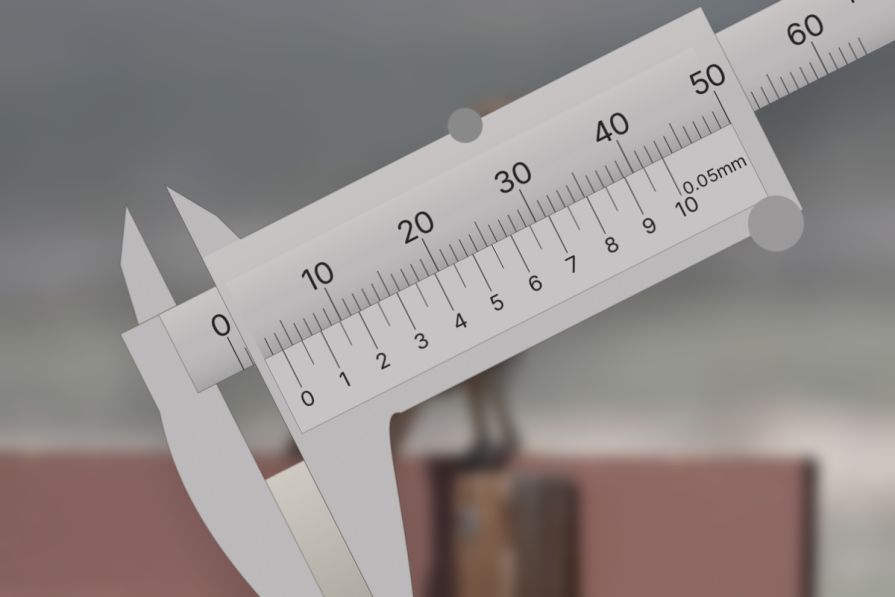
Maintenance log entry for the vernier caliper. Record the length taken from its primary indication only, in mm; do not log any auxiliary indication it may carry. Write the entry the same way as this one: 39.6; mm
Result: 4.0; mm
